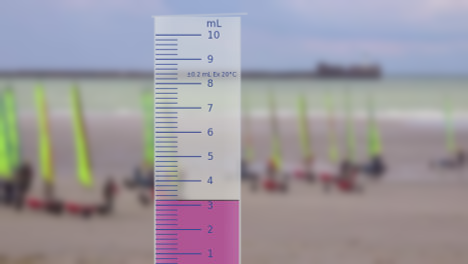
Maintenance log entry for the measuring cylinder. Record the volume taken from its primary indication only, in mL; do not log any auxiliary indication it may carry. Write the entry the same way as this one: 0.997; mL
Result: 3.2; mL
